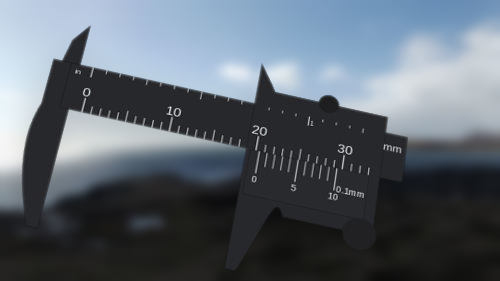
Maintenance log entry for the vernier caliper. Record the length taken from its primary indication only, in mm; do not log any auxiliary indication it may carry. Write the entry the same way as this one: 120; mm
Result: 20.4; mm
